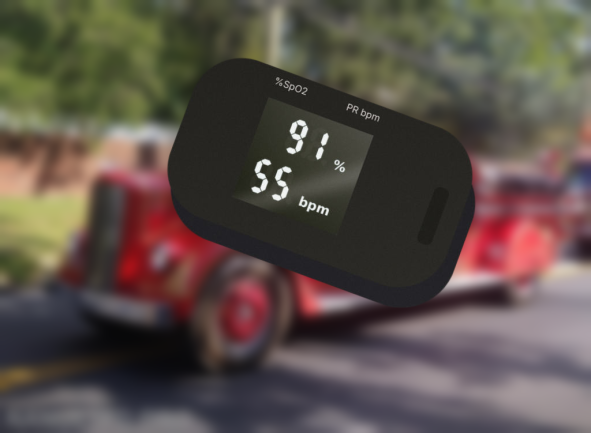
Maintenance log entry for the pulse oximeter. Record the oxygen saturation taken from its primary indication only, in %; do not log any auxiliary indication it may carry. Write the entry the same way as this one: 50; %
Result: 91; %
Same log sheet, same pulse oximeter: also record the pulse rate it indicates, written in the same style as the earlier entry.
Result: 55; bpm
